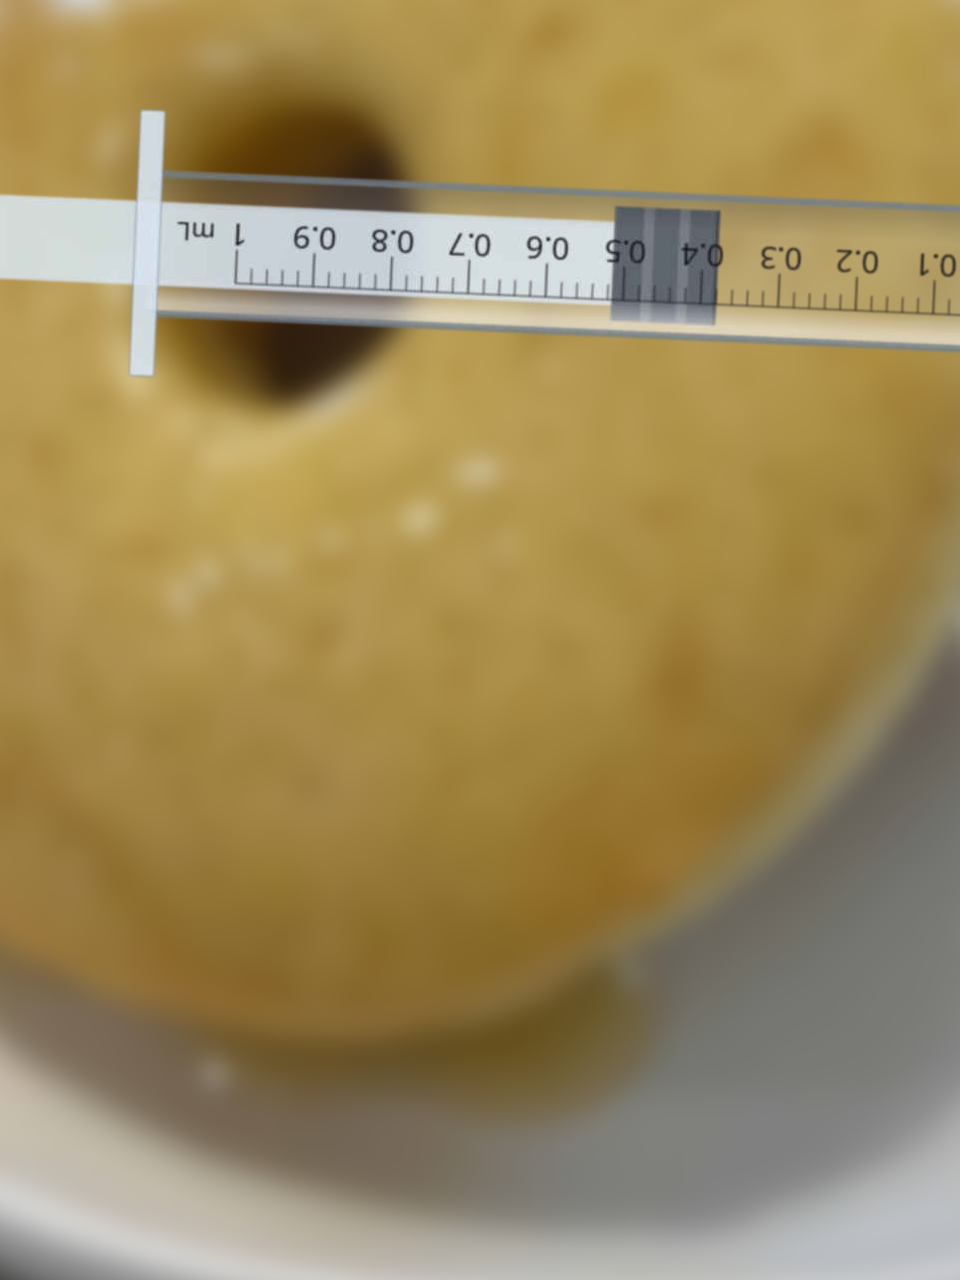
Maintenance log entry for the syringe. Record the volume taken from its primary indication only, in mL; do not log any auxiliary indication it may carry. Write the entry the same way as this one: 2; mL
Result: 0.38; mL
